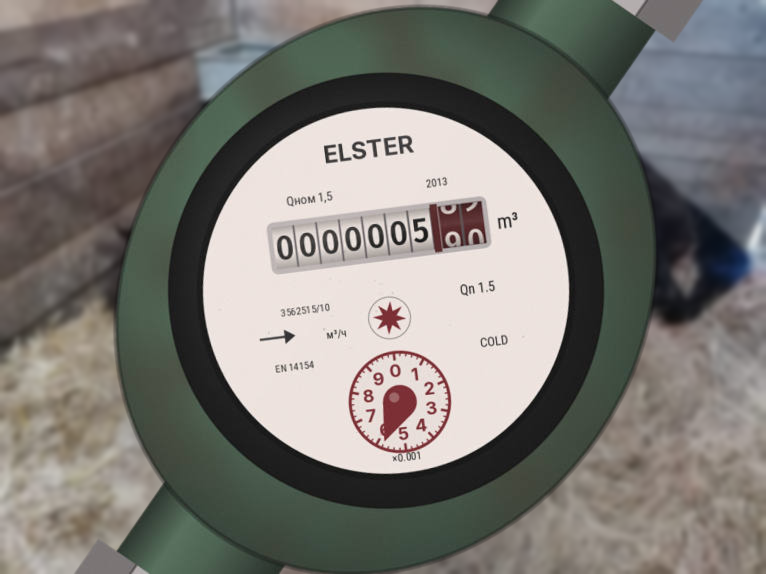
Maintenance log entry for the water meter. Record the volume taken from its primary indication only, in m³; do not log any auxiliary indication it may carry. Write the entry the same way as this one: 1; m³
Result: 5.895; m³
